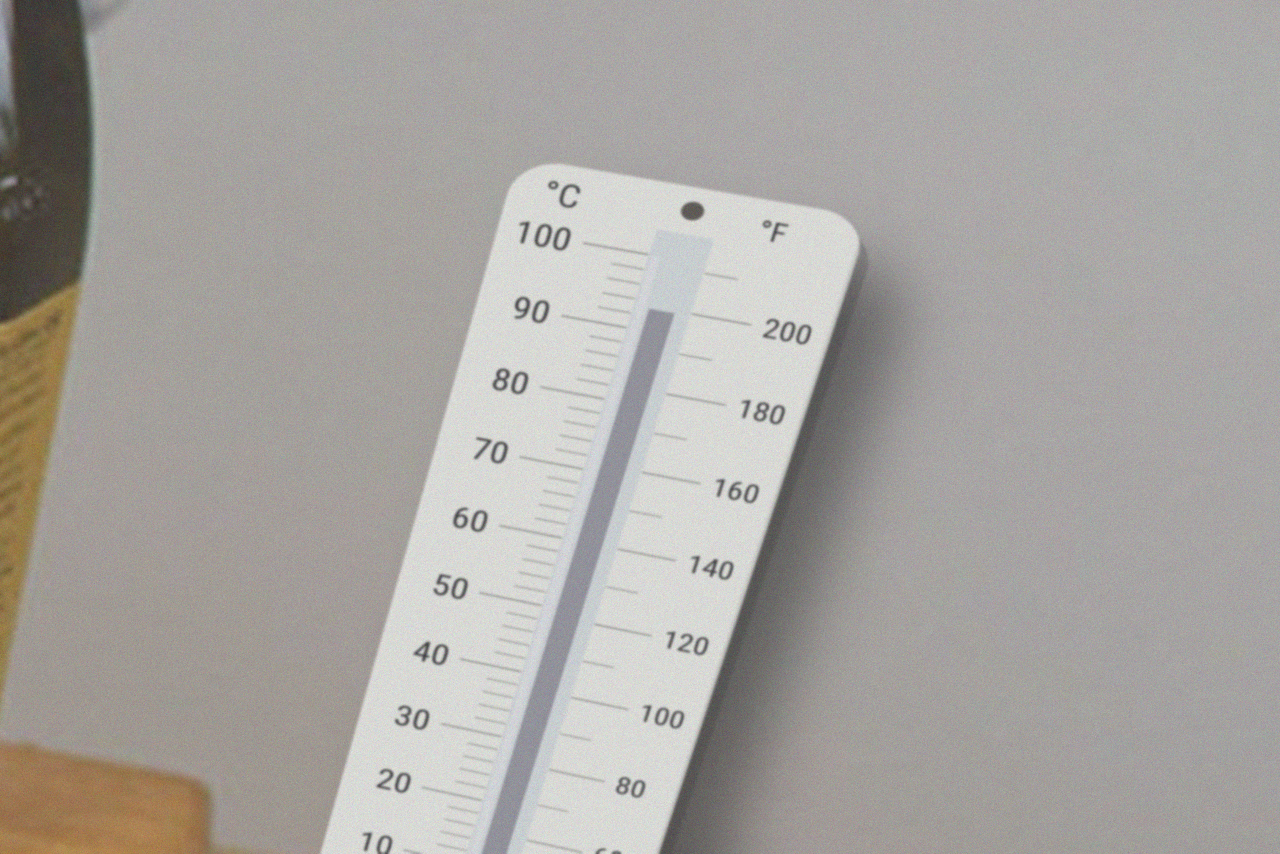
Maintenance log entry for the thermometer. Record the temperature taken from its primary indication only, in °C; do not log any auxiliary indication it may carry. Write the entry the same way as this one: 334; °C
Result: 93; °C
